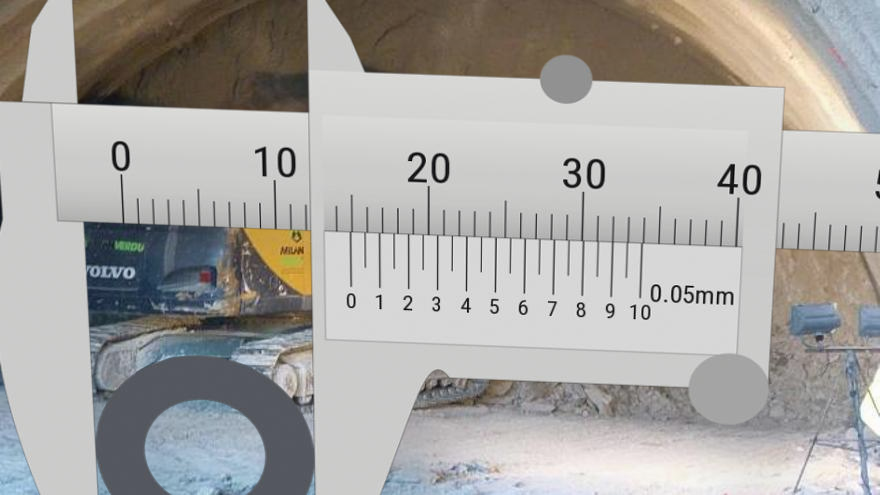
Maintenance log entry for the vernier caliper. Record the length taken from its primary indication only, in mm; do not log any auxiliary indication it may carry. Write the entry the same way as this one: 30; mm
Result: 14.9; mm
